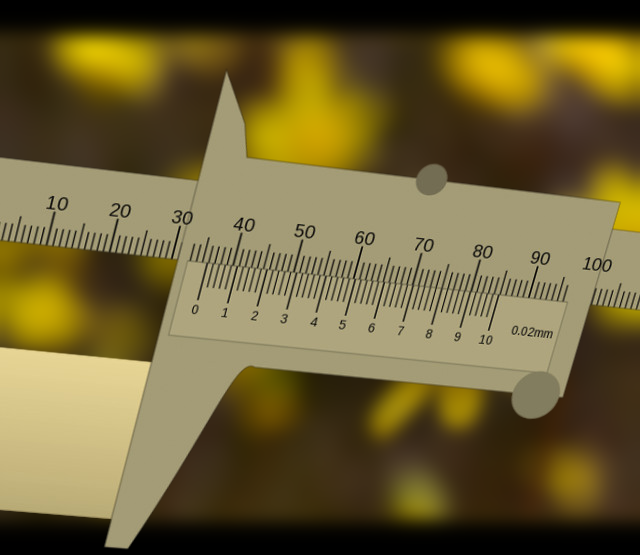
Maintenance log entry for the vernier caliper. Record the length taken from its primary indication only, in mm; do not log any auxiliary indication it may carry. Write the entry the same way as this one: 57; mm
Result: 35.8; mm
